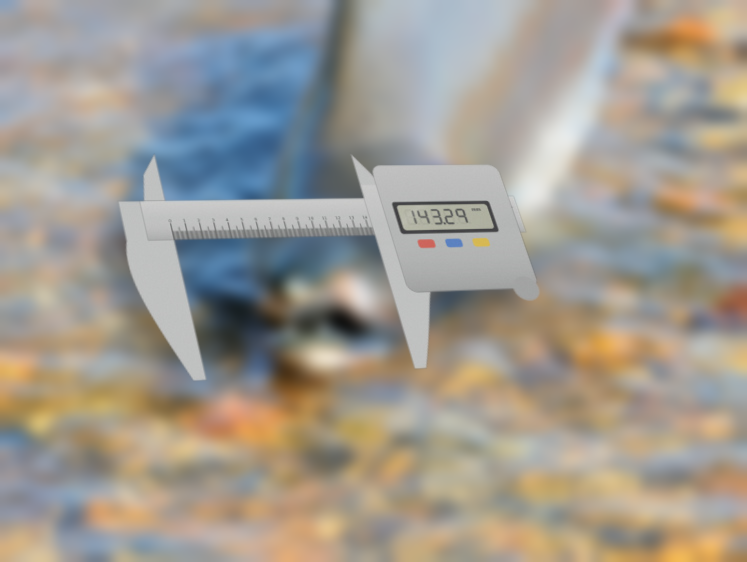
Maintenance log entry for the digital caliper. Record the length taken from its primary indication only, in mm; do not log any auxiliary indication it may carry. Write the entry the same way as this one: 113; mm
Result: 143.29; mm
